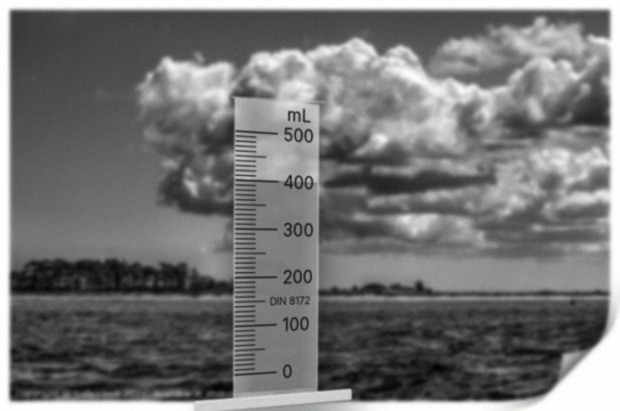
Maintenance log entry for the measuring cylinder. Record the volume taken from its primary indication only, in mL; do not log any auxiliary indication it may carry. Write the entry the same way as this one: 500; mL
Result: 400; mL
